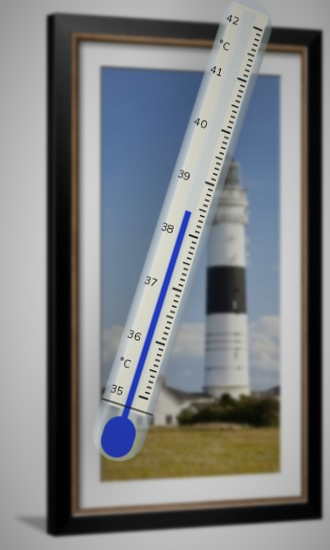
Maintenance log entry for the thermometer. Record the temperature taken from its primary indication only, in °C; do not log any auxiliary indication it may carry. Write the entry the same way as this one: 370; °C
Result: 38.4; °C
